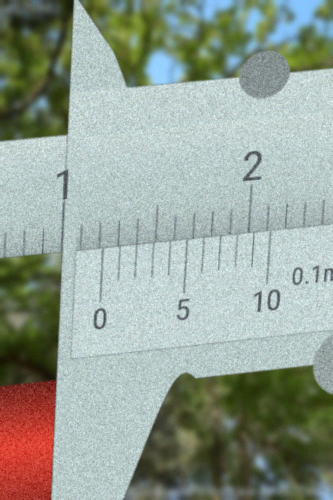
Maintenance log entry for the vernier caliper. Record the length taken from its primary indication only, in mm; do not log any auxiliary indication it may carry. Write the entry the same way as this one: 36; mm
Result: 12.2; mm
